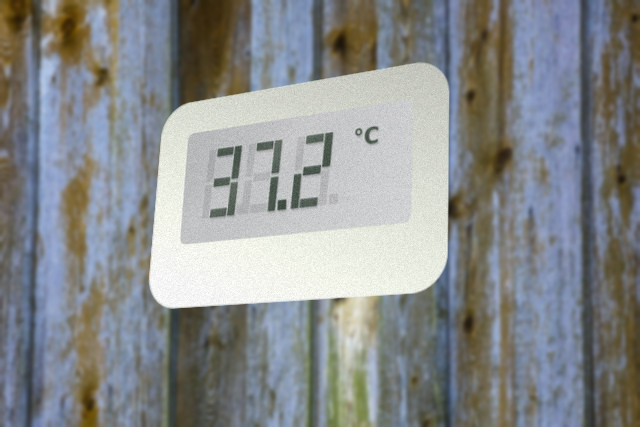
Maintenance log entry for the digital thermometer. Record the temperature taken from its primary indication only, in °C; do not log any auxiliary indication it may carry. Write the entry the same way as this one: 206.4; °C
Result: 37.2; °C
